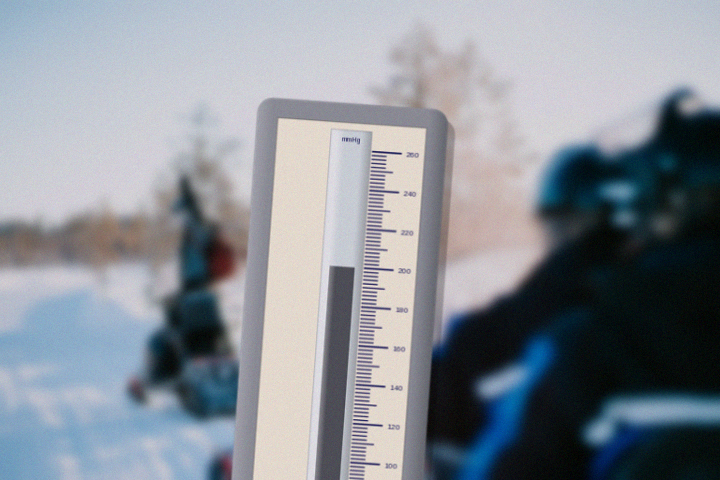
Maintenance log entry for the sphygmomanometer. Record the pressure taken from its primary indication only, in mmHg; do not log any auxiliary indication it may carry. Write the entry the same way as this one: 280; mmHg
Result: 200; mmHg
